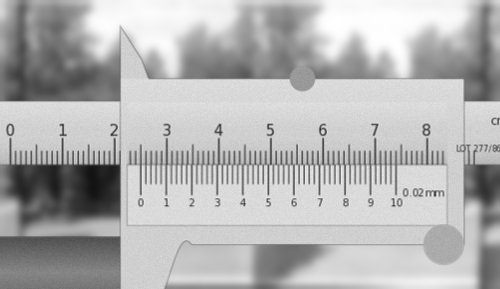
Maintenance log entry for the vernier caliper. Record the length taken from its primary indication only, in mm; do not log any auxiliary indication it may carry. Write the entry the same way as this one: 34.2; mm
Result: 25.0; mm
